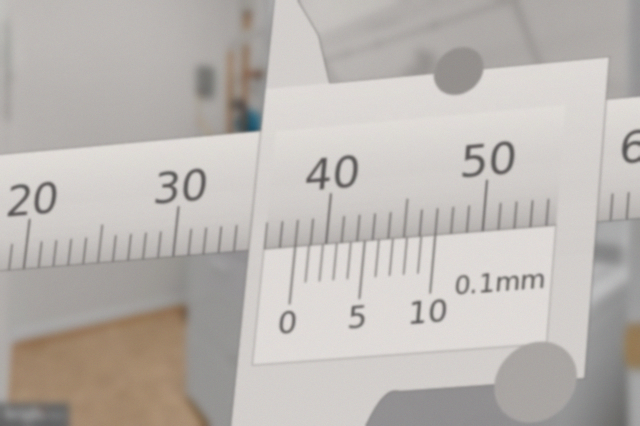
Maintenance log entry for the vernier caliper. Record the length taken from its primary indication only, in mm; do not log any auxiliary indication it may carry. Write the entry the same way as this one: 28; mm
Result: 38.0; mm
